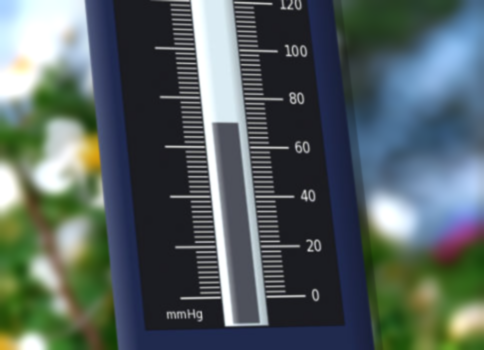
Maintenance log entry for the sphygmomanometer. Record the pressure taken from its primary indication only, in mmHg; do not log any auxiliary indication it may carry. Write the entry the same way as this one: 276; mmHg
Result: 70; mmHg
